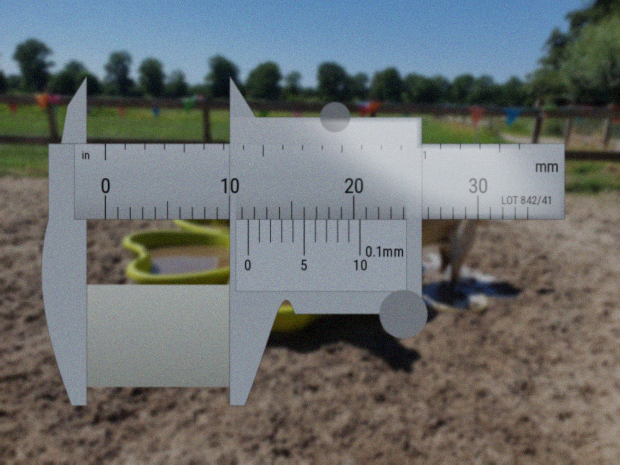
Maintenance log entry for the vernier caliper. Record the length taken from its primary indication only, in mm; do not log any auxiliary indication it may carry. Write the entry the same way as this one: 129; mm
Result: 11.5; mm
